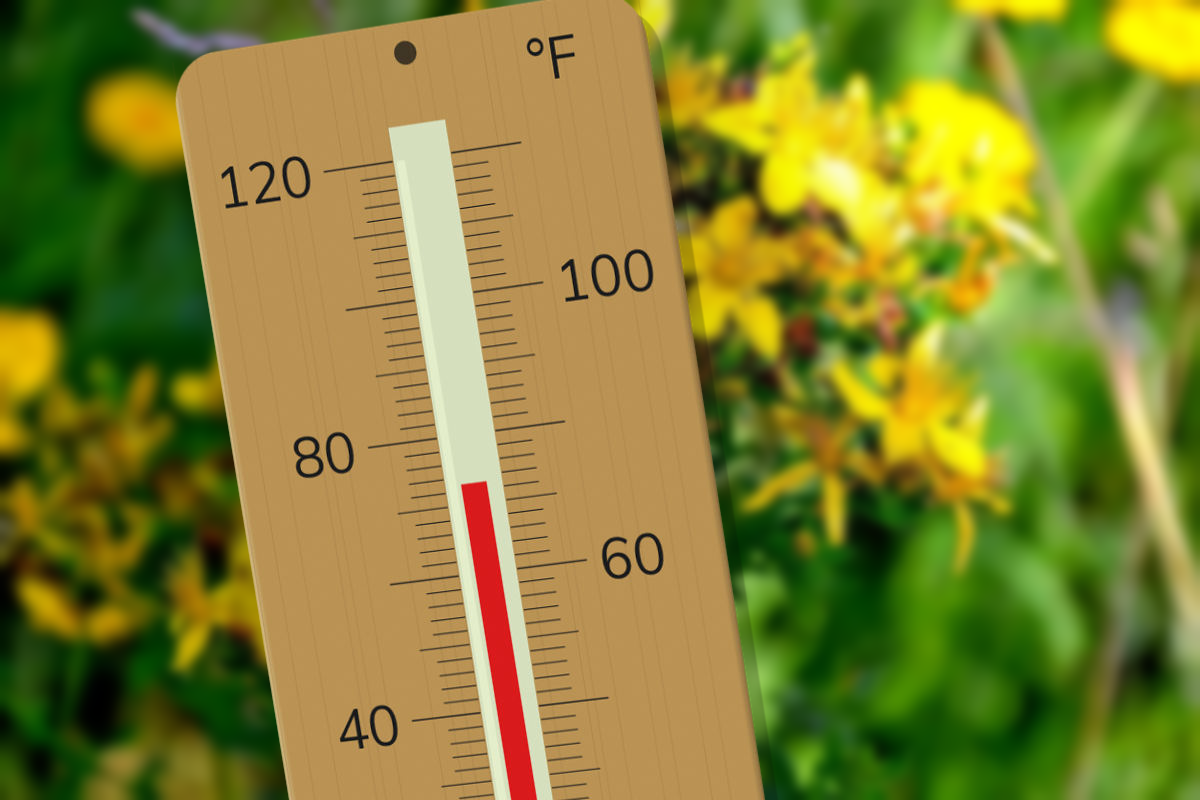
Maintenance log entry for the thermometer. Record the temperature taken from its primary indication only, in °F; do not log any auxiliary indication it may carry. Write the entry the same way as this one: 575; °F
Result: 73; °F
